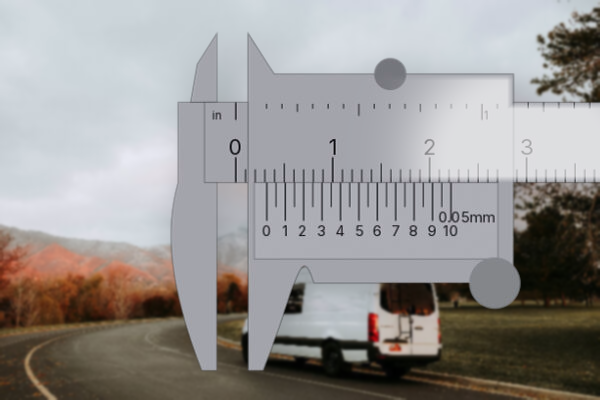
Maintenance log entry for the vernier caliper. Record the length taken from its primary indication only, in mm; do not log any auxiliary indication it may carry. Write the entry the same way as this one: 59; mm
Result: 3.2; mm
